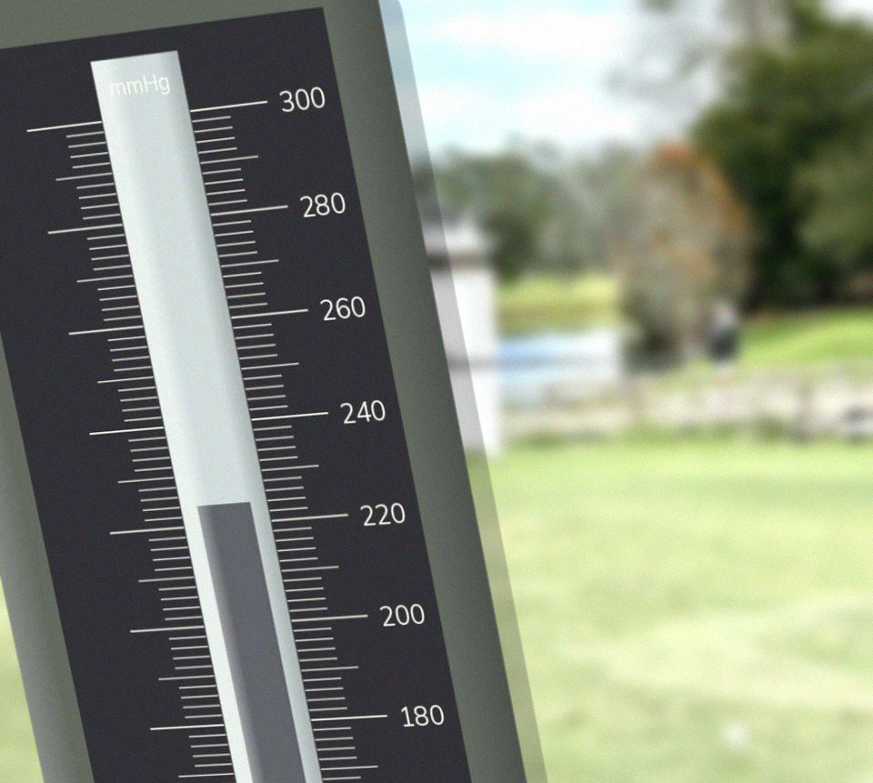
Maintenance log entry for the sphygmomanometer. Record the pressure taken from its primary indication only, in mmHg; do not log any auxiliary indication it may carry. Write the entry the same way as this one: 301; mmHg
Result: 224; mmHg
